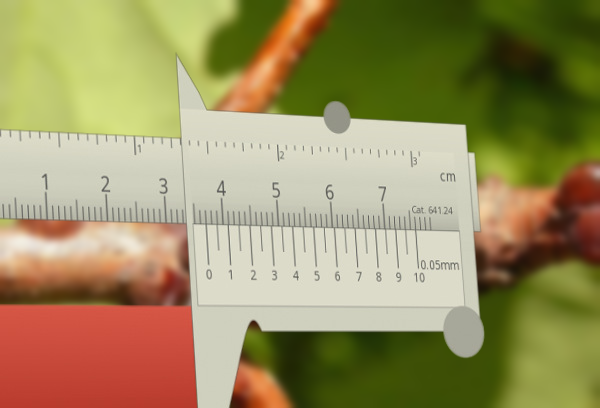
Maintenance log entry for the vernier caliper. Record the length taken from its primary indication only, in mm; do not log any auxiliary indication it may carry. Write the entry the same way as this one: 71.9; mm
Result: 37.0; mm
